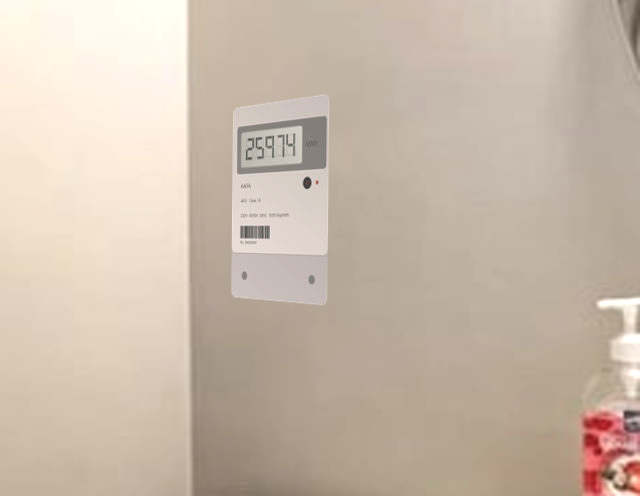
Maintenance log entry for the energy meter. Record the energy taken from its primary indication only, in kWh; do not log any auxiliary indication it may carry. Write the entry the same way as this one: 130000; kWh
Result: 25974; kWh
